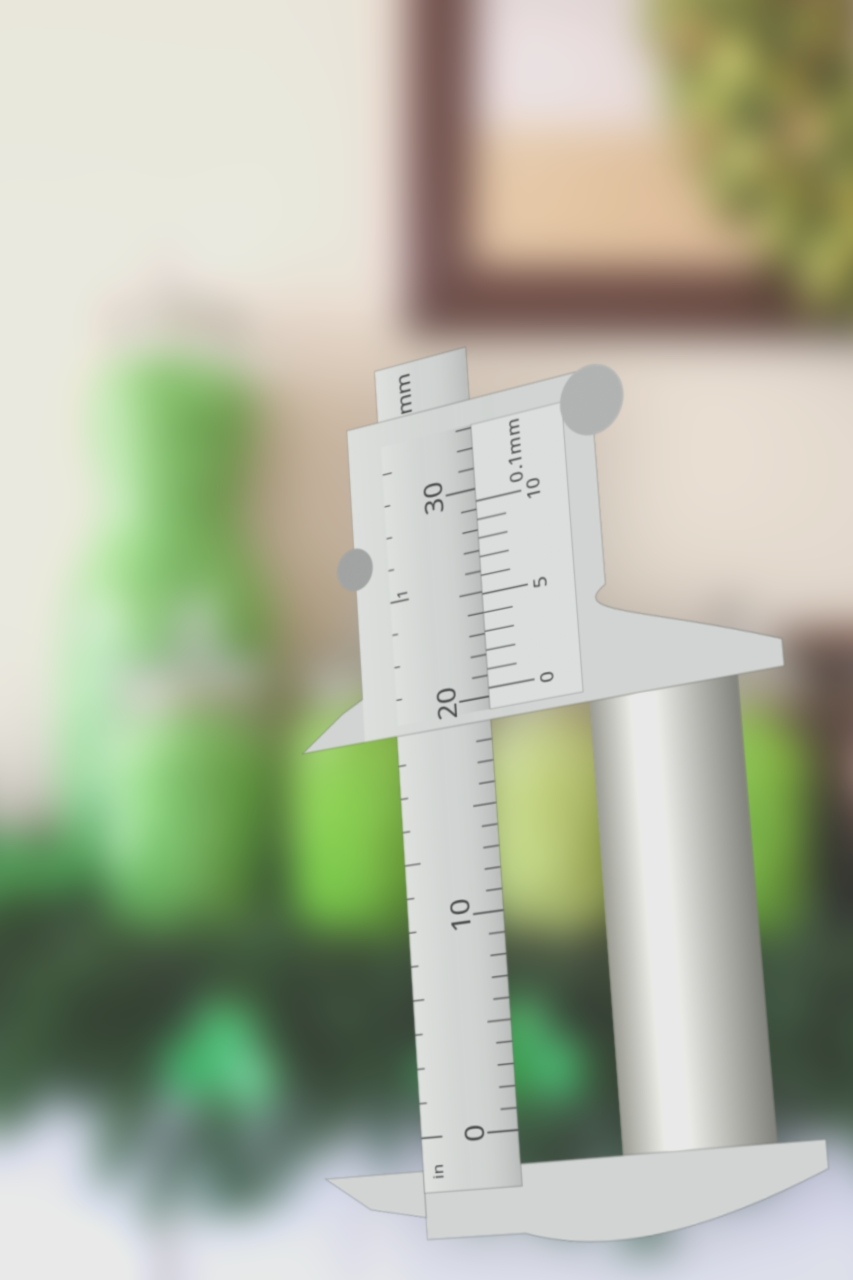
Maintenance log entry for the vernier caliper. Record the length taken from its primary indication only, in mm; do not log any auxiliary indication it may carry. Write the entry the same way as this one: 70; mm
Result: 20.4; mm
